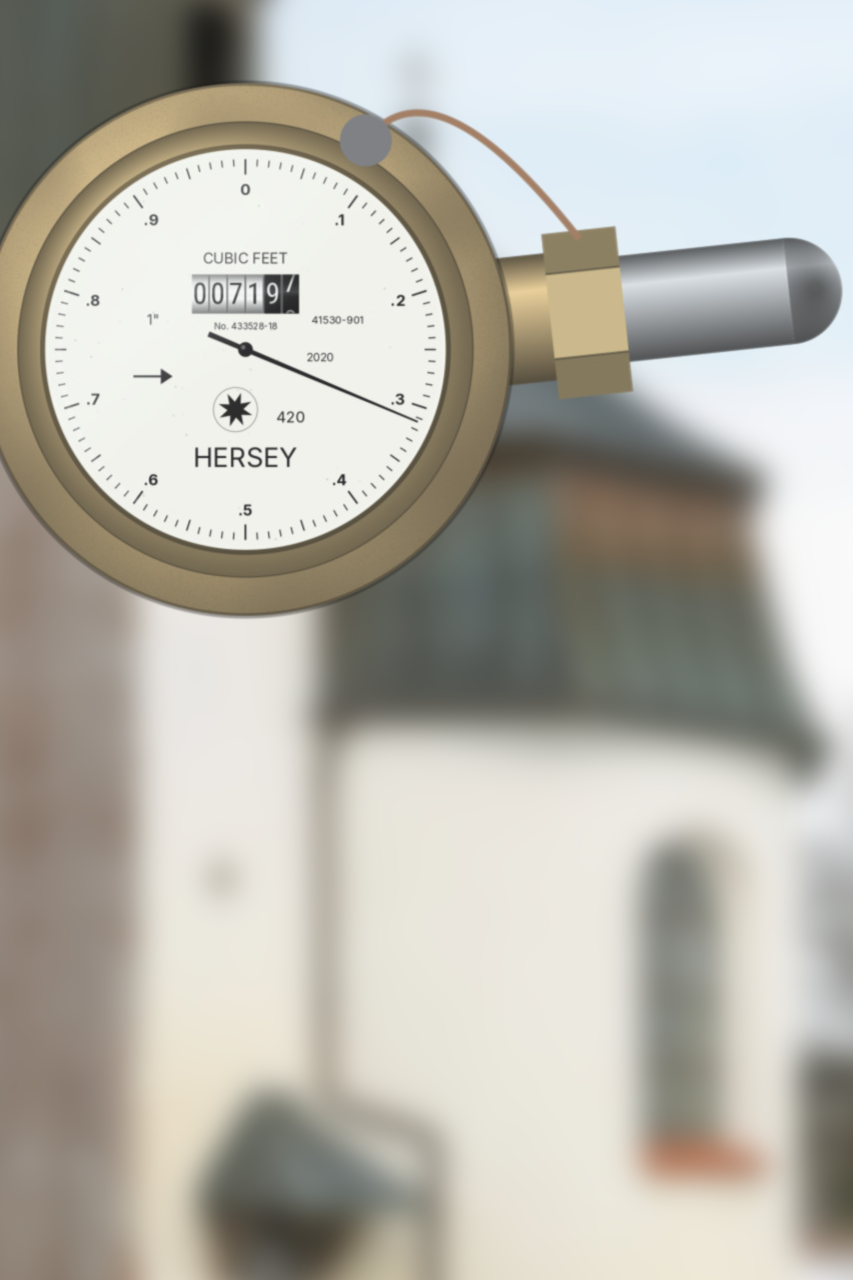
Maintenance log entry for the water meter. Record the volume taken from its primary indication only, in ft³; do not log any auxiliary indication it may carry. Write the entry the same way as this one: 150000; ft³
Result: 7197.31; ft³
